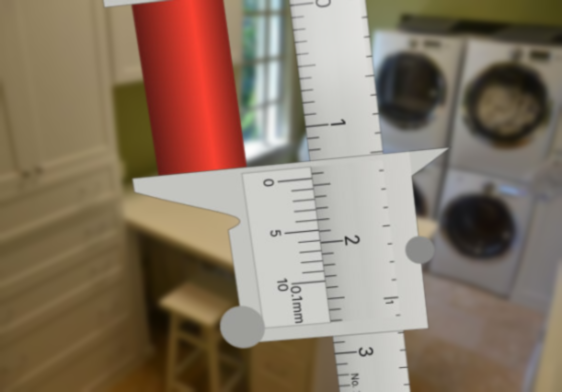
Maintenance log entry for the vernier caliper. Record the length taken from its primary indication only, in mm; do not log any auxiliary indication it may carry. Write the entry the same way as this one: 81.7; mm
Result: 14.4; mm
